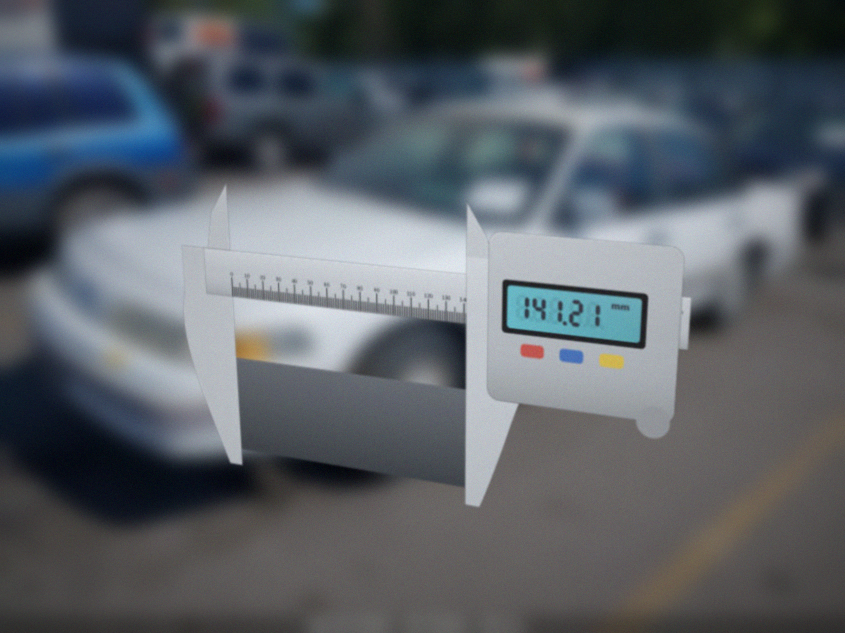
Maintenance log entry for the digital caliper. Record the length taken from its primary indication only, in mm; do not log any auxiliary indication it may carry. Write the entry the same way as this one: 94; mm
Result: 141.21; mm
